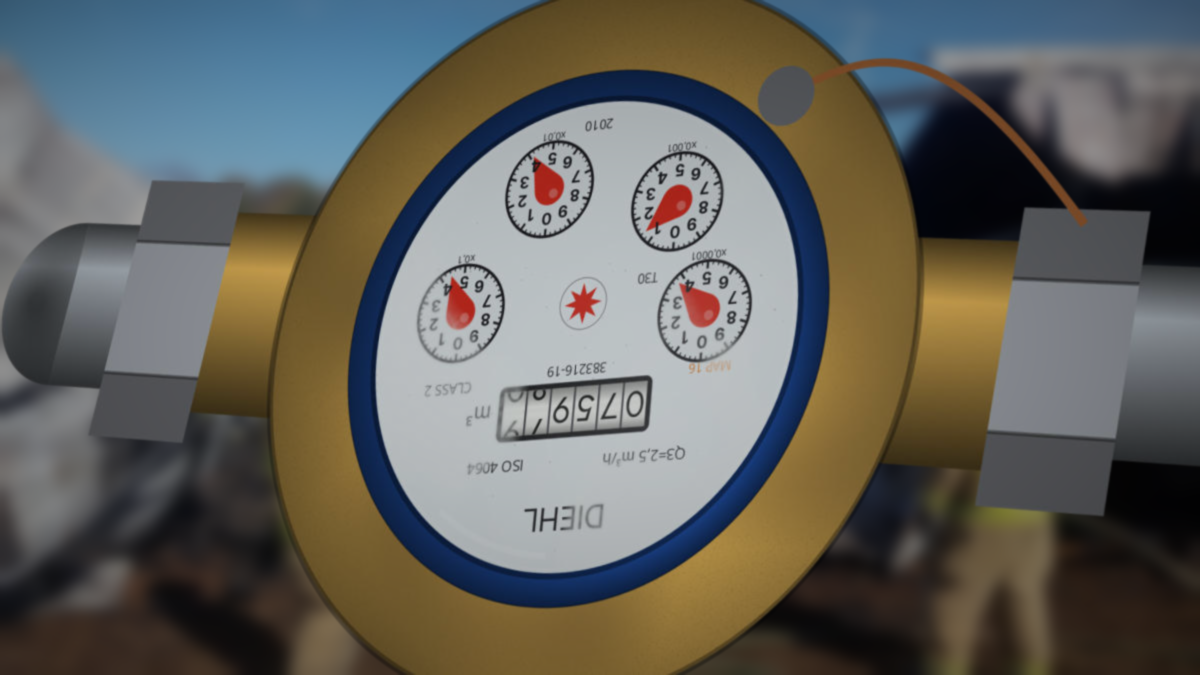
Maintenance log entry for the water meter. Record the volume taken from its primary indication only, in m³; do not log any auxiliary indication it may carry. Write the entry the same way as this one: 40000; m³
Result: 75979.4413; m³
